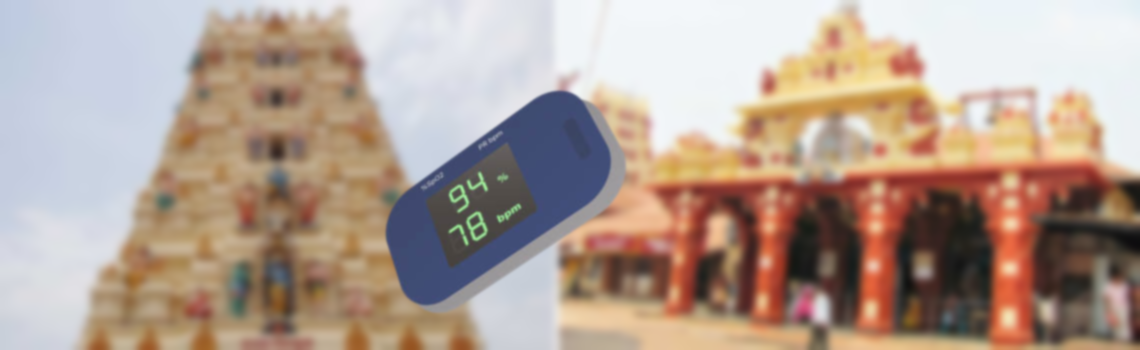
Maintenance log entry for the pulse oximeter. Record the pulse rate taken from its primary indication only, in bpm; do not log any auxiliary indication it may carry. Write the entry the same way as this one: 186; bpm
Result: 78; bpm
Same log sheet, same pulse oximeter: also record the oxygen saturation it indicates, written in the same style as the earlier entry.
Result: 94; %
